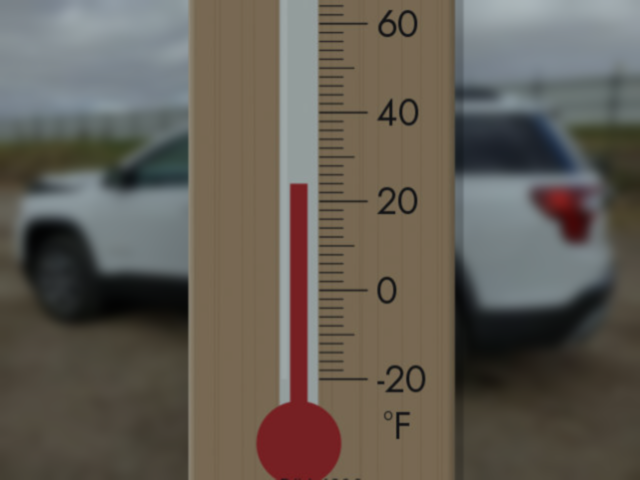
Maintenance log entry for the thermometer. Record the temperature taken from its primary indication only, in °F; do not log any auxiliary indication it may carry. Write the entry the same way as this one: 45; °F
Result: 24; °F
